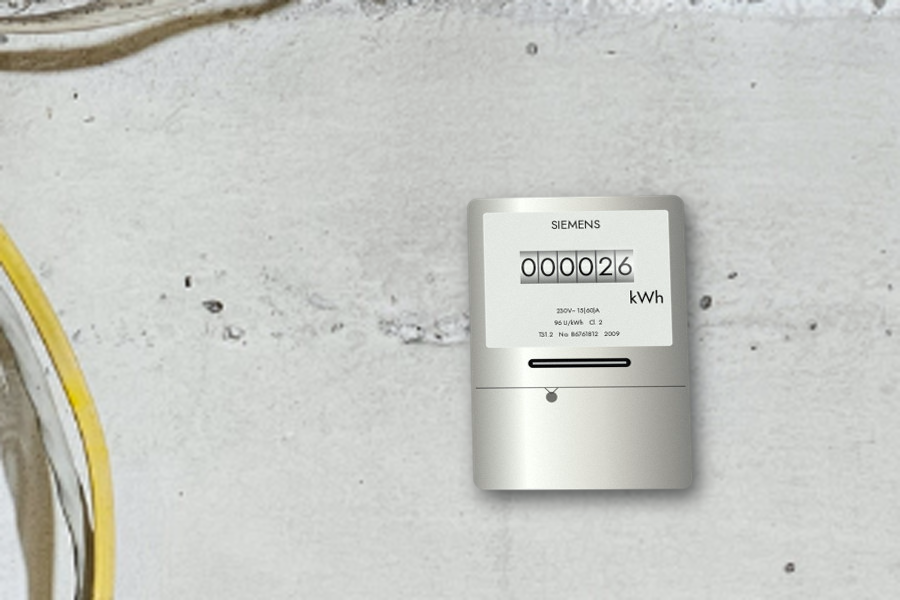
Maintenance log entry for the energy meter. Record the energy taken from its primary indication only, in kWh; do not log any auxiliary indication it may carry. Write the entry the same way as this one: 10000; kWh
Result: 26; kWh
